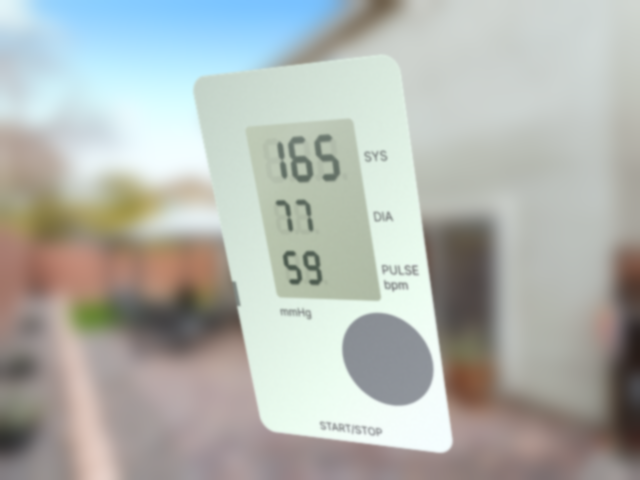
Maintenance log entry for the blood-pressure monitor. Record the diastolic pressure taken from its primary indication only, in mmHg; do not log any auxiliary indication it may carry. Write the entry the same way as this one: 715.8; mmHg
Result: 77; mmHg
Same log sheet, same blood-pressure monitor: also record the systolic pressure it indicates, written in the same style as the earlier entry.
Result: 165; mmHg
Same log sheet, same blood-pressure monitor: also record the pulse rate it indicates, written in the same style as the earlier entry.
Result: 59; bpm
